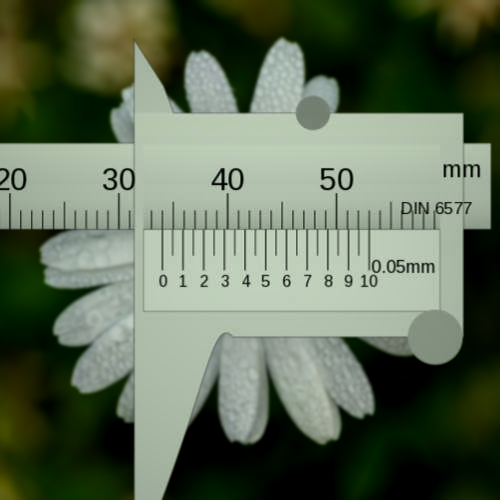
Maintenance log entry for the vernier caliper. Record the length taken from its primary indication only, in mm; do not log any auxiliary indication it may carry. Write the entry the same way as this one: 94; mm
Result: 34.0; mm
